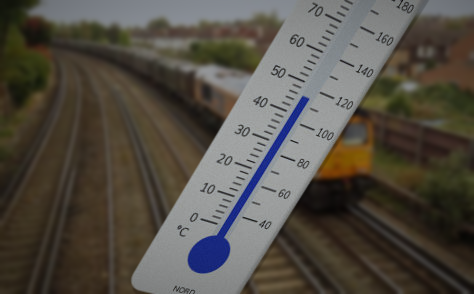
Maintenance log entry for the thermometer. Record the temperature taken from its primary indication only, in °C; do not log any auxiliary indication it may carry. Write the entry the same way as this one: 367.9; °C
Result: 46; °C
